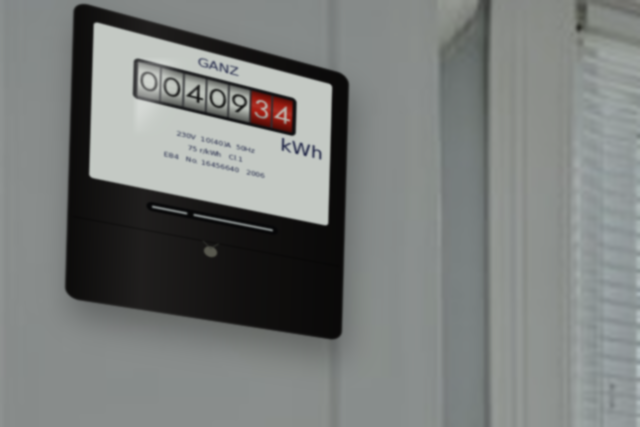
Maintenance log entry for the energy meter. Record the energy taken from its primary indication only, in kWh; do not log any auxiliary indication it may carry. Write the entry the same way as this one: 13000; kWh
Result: 409.34; kWh
